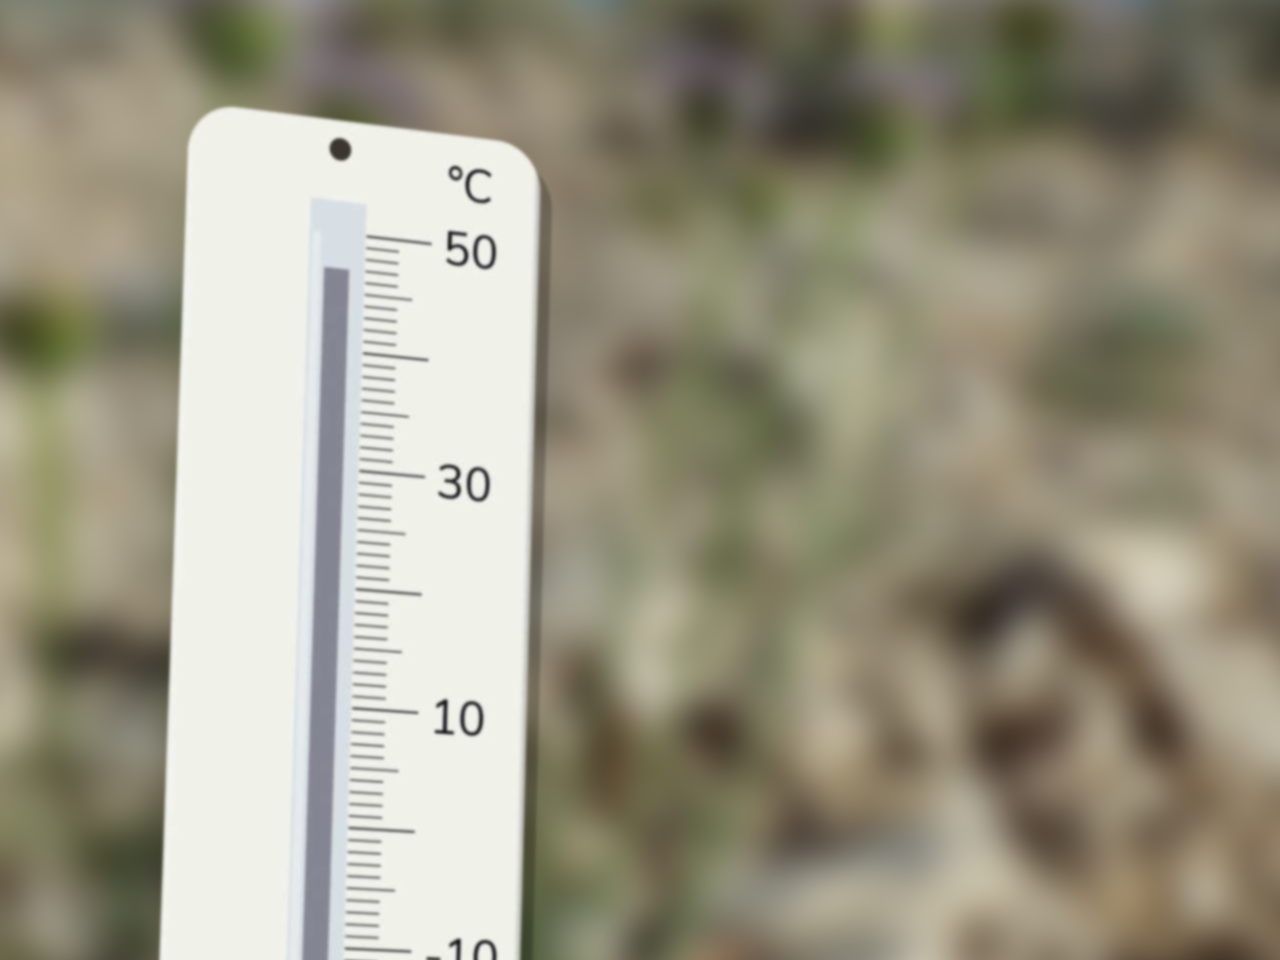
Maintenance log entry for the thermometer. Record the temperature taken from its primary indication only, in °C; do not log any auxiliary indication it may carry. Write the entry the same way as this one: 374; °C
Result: 47; °C
